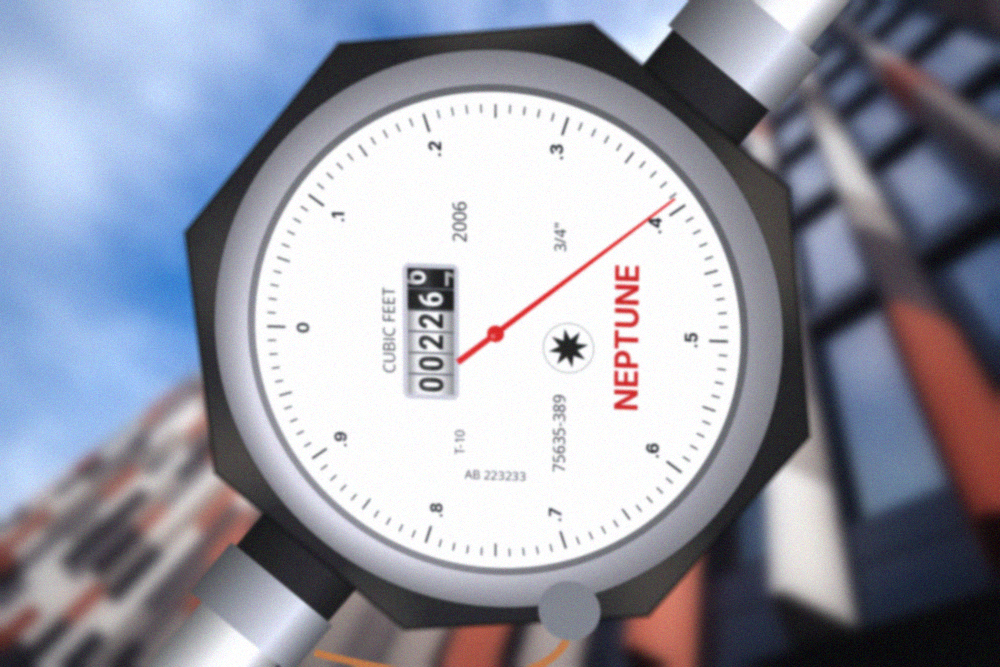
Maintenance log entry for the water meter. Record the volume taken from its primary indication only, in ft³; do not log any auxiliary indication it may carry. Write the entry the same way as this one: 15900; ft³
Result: 2266.39; ft³
